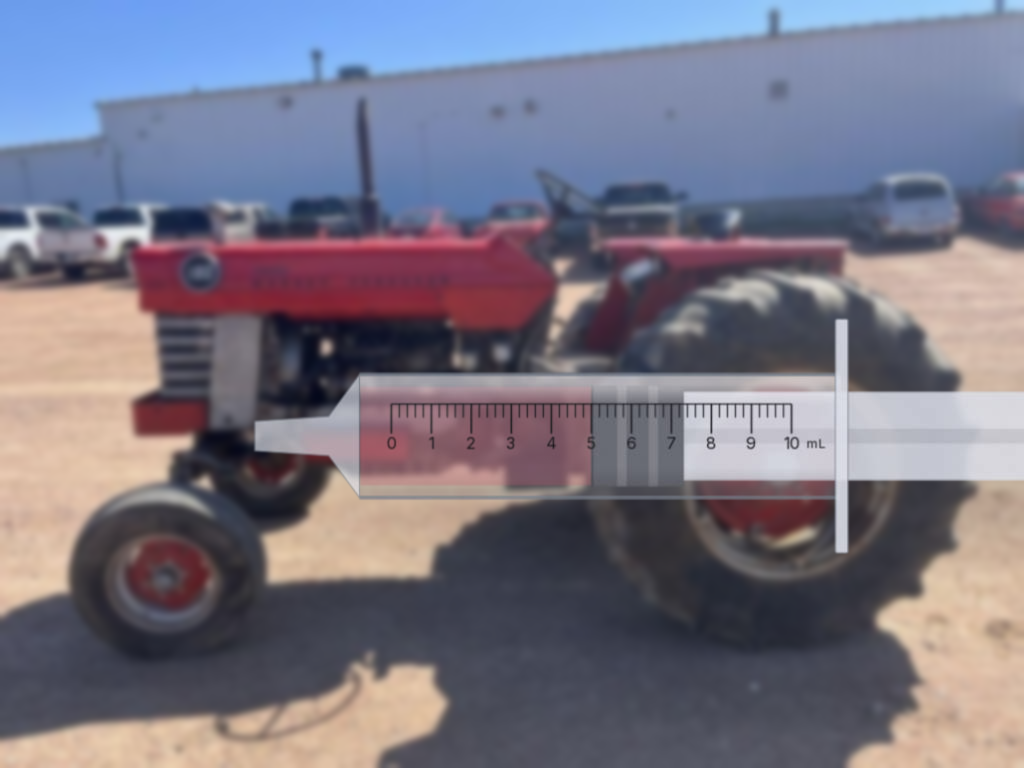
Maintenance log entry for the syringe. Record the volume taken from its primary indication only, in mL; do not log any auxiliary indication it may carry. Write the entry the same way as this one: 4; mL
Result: 5; mL
